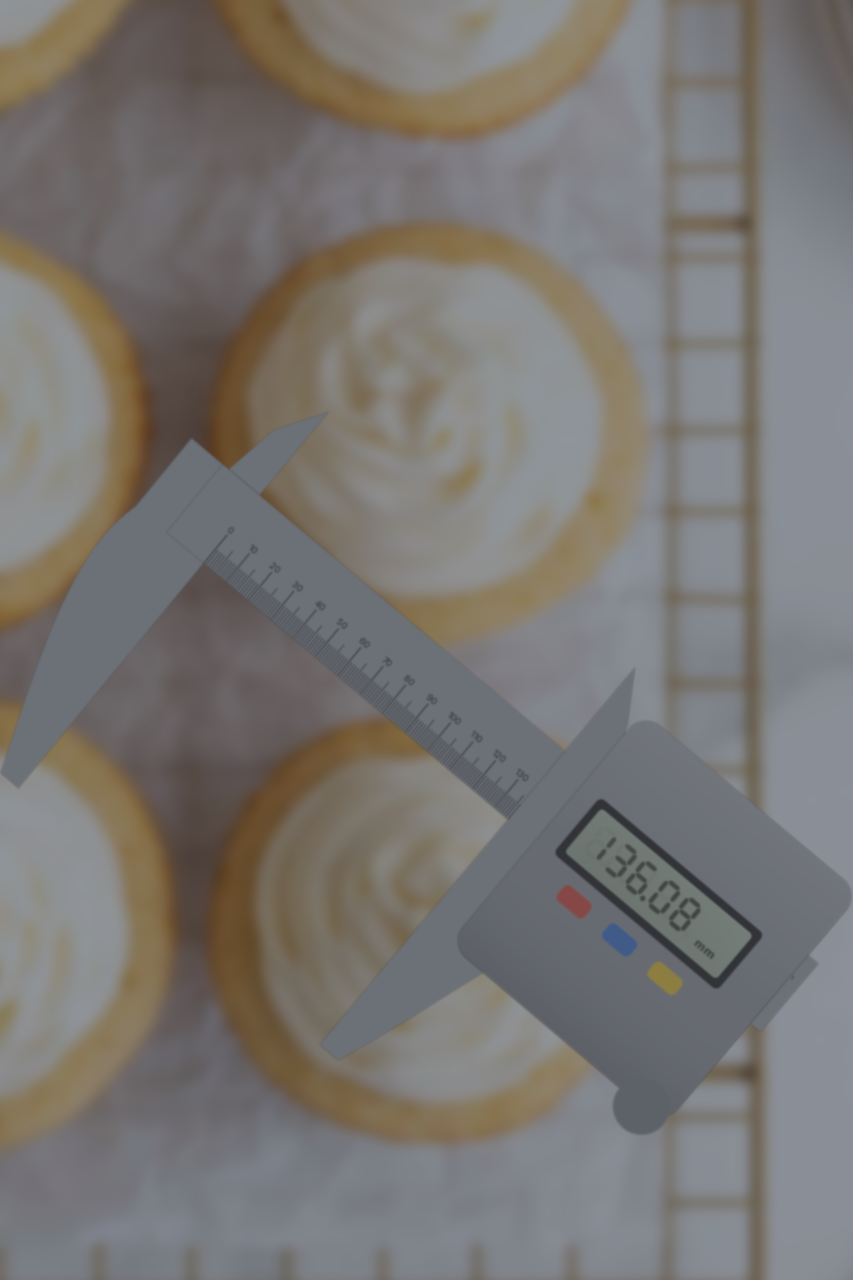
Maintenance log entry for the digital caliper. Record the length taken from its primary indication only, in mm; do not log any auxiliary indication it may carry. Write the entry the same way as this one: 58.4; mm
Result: 136.08; mm
